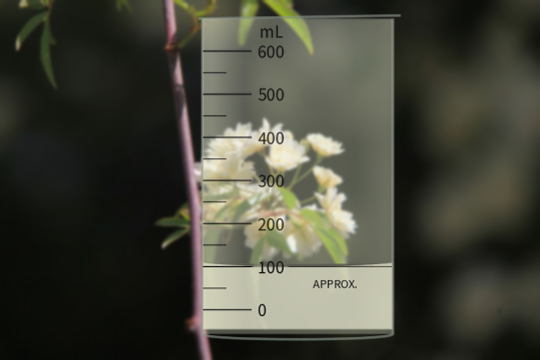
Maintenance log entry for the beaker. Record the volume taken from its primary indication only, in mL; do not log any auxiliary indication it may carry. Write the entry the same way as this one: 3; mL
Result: 100; mL
